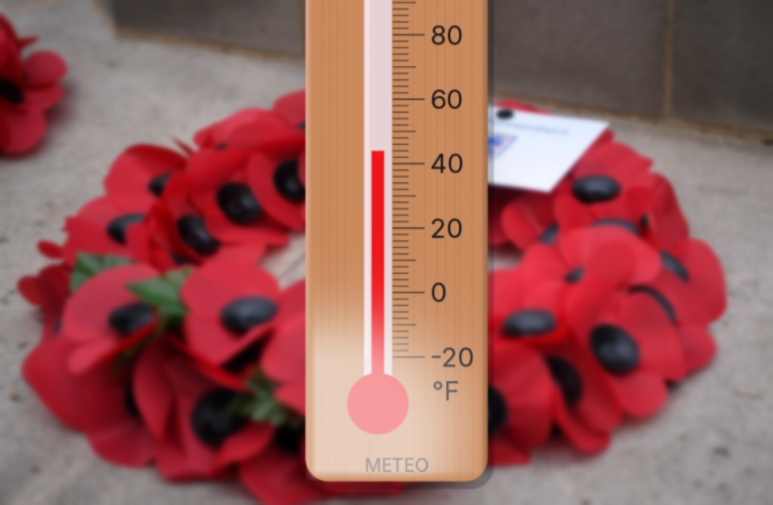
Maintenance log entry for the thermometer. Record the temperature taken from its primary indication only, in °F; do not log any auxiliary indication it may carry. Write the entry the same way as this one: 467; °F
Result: 44; °F
